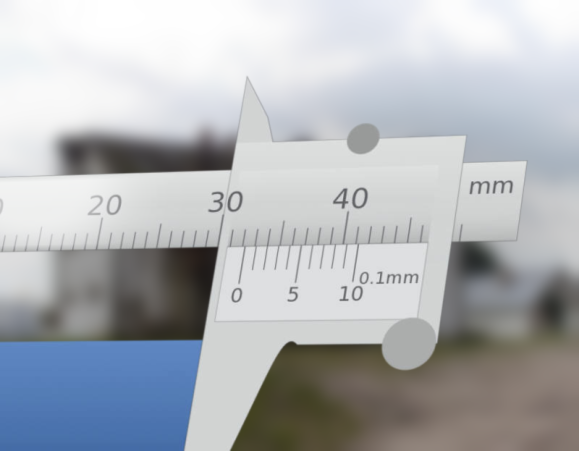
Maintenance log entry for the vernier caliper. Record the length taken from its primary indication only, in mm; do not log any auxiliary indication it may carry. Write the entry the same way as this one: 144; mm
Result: 32.2; mm
